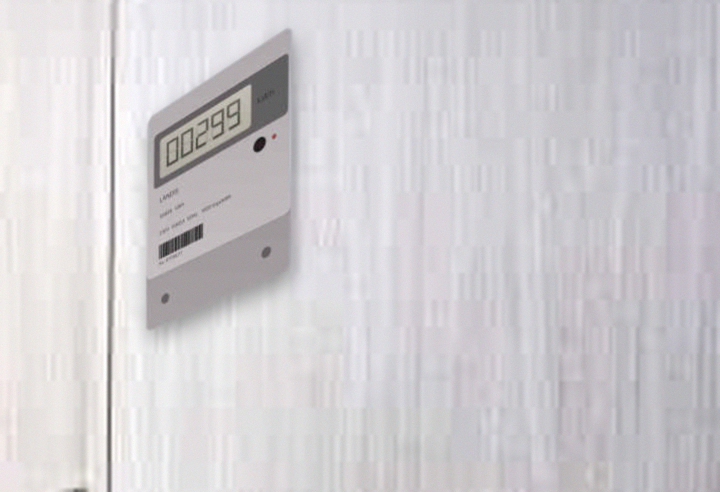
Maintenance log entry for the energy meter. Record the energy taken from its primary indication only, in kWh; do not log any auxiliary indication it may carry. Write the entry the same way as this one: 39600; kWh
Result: 299; kWh
